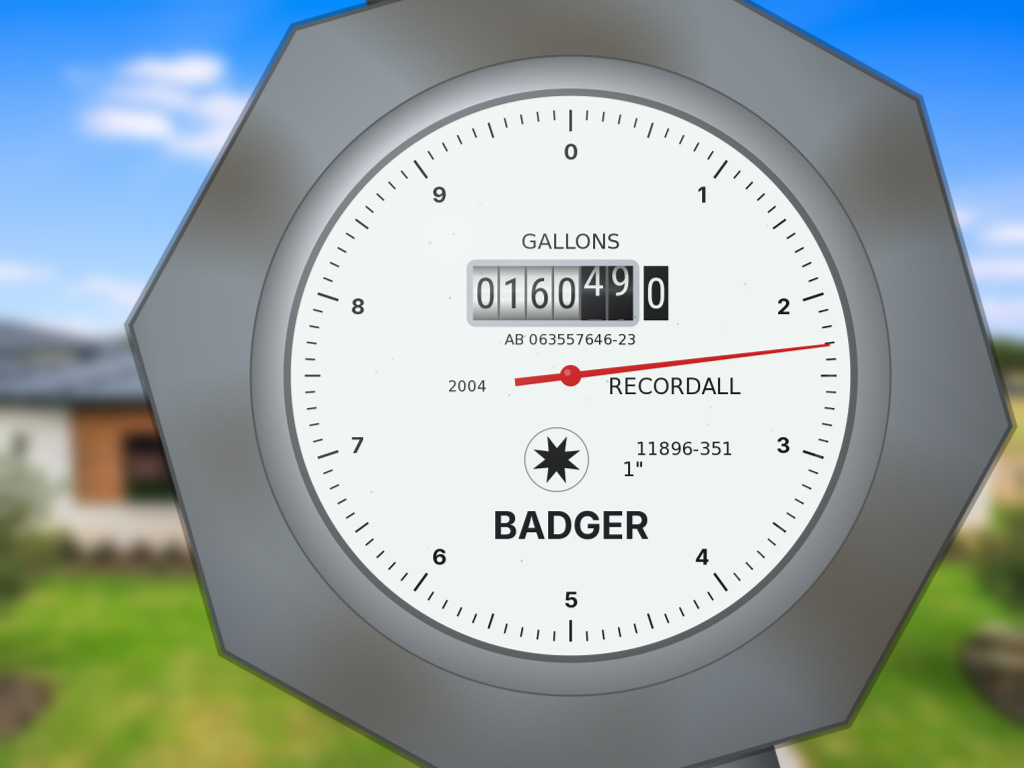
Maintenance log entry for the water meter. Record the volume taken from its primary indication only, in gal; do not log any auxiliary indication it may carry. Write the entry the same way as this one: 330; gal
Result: 160492.3; gal
